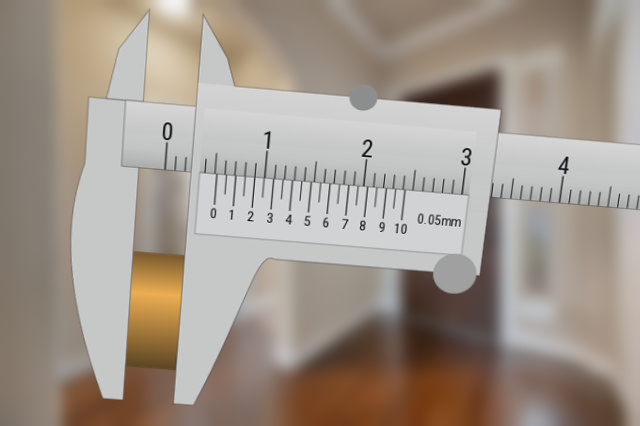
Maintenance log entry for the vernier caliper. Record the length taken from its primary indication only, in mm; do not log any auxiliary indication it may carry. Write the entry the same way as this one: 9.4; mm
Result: 5.2; mm
